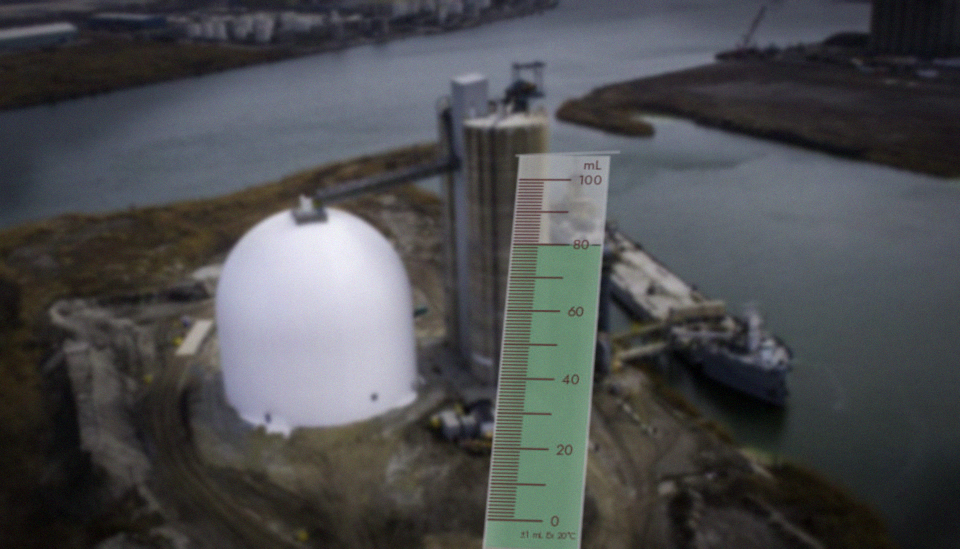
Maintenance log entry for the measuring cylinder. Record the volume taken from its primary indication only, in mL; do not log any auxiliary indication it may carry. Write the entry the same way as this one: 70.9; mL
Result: 80; mL
